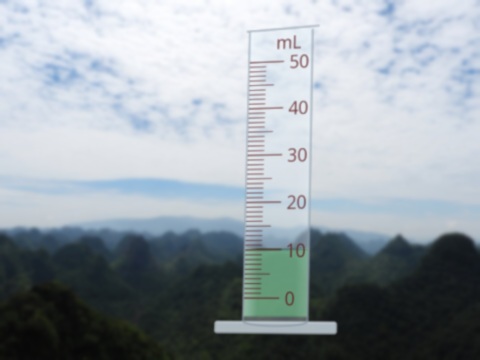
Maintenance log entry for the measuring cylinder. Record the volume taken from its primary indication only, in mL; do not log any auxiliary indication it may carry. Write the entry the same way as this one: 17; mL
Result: 10; mL
